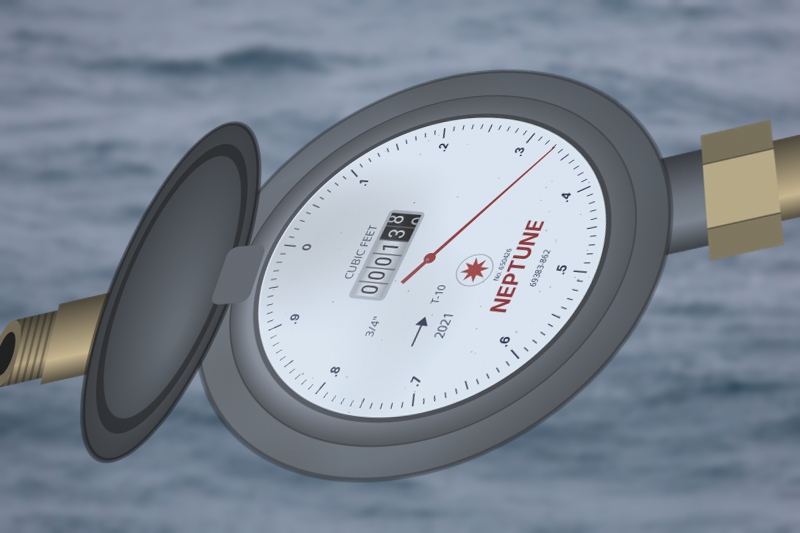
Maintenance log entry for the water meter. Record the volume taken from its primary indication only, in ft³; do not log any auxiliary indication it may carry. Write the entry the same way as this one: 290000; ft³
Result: 138.33; ft³
